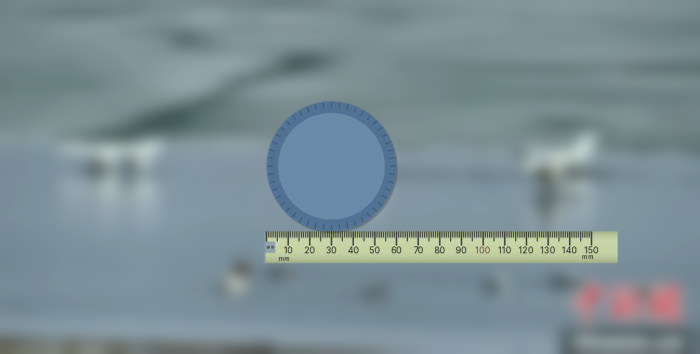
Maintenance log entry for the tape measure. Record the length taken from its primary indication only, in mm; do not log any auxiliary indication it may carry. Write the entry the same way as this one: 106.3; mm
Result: 60; mm
